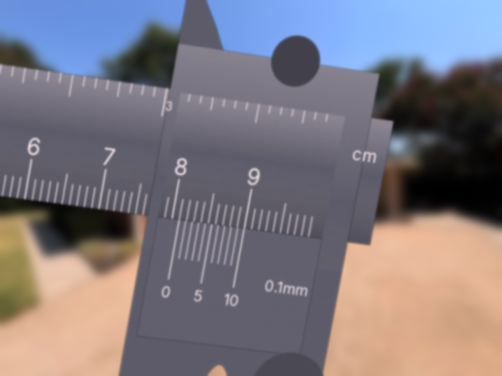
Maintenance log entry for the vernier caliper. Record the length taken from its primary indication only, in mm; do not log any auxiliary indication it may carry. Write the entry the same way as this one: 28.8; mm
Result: 81.0; mm
